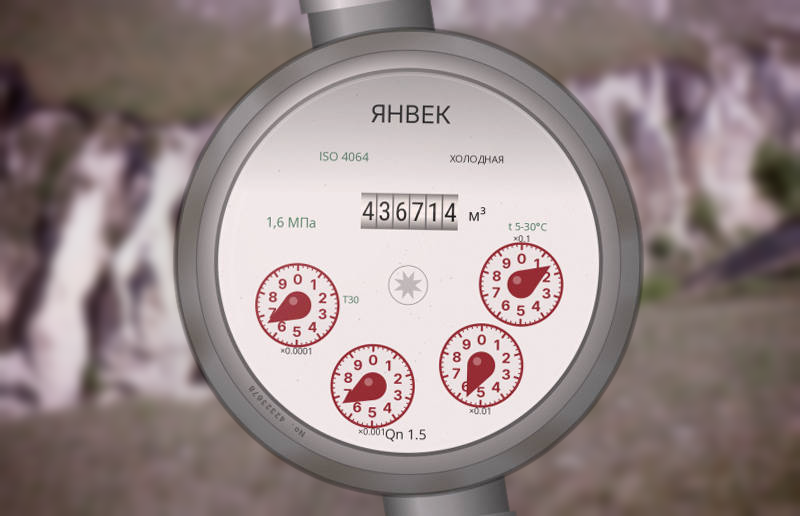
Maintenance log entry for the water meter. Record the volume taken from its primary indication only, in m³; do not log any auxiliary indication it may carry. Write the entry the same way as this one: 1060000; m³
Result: 436714.1566; m³
